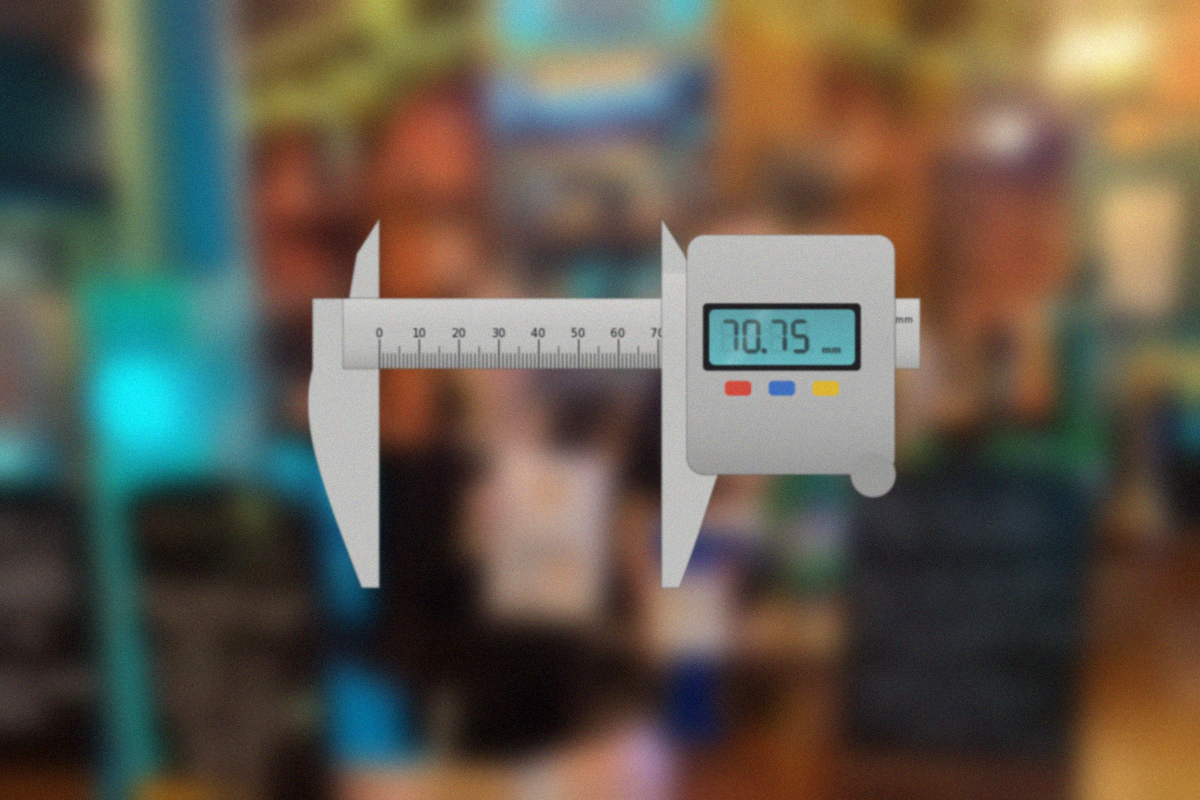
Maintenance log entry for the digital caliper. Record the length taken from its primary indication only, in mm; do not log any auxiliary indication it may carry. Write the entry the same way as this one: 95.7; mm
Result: 70.75; mm
